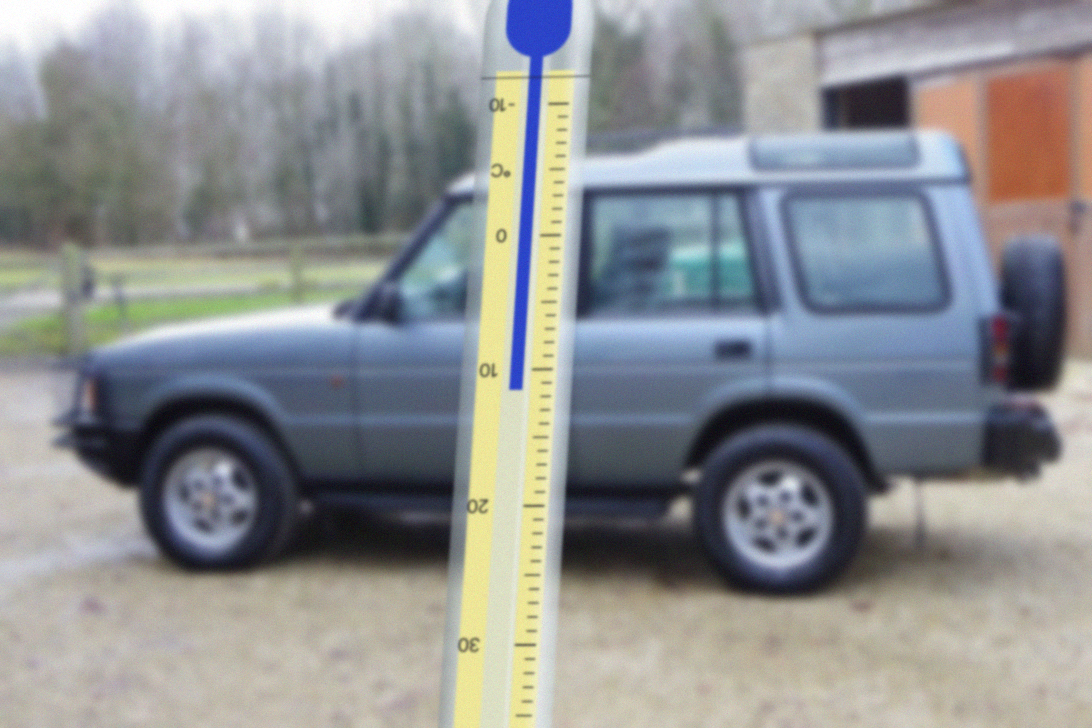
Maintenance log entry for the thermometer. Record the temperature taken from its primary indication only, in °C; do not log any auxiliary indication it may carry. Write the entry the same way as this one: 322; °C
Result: 11.5; °C
